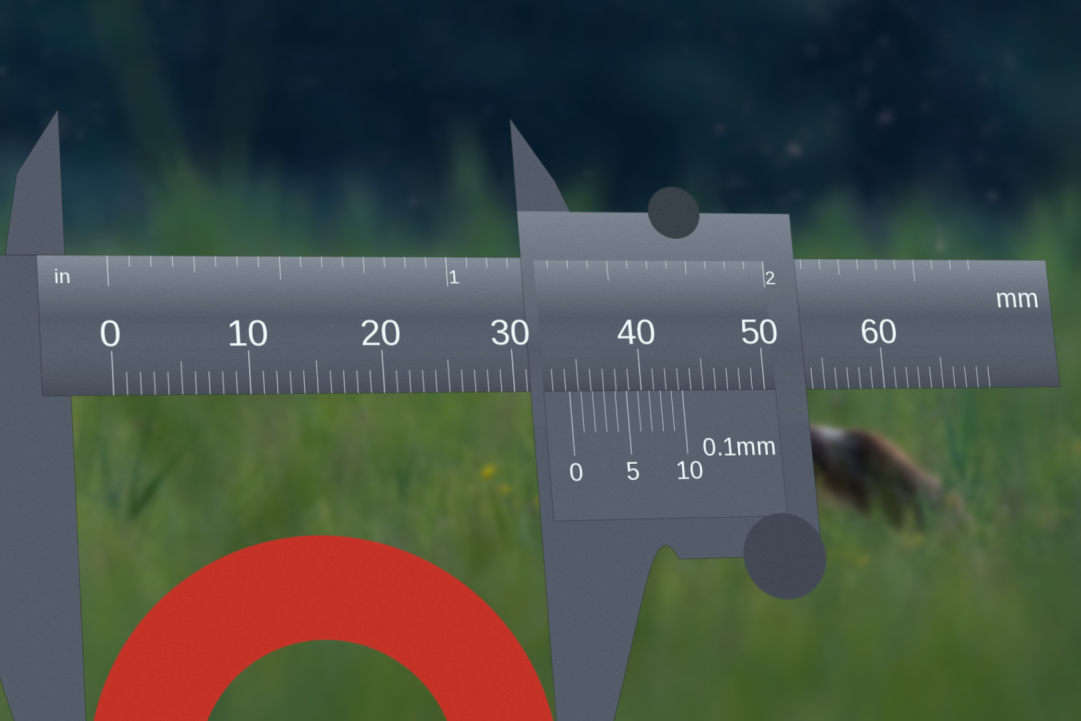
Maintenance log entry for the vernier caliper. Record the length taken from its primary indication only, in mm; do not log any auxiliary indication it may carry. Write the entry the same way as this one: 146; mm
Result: 34.3; mm
